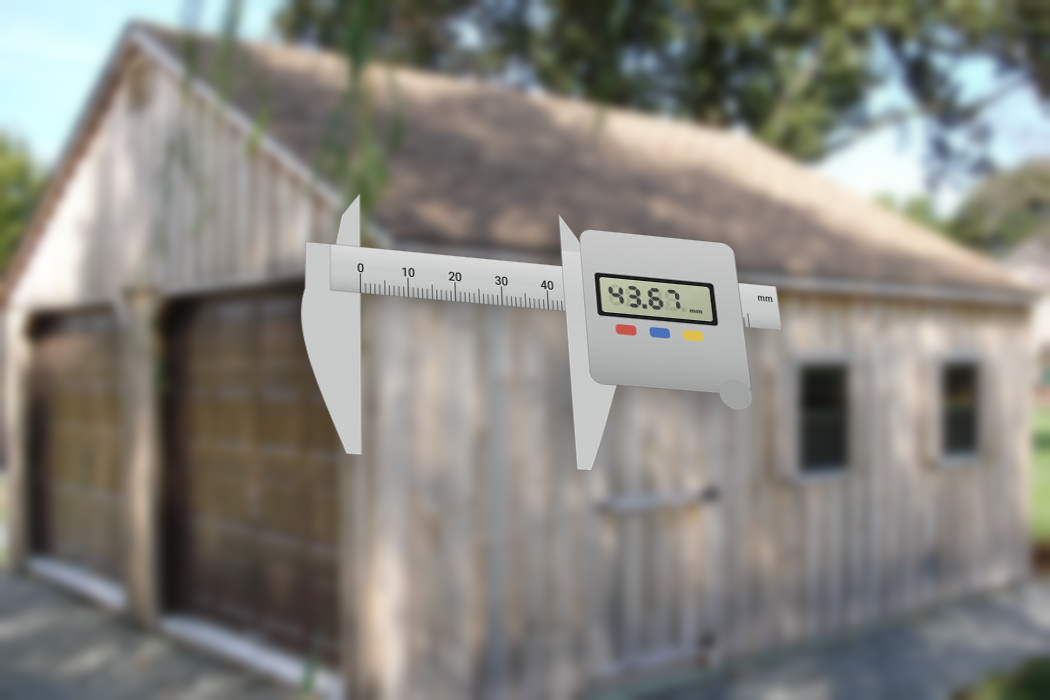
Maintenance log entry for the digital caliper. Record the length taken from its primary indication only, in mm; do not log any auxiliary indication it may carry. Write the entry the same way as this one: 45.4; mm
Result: 43.67; mm
